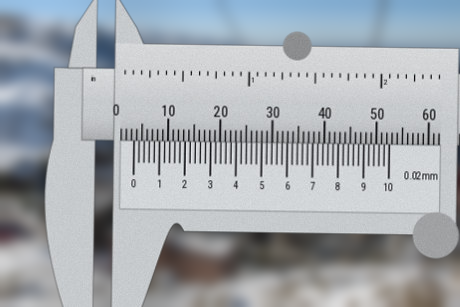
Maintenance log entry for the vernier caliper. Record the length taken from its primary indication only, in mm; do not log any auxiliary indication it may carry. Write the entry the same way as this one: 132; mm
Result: 3.5; mm
